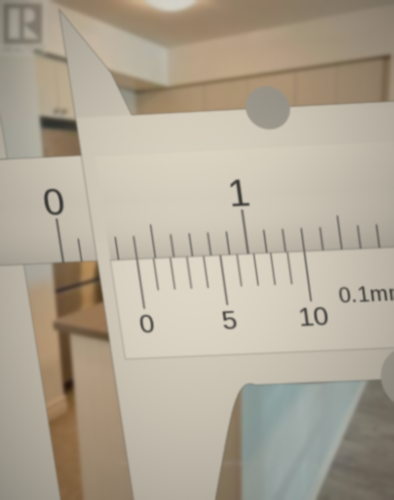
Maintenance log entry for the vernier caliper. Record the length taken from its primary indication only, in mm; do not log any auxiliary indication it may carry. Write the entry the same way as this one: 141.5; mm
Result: 4.0; mm
